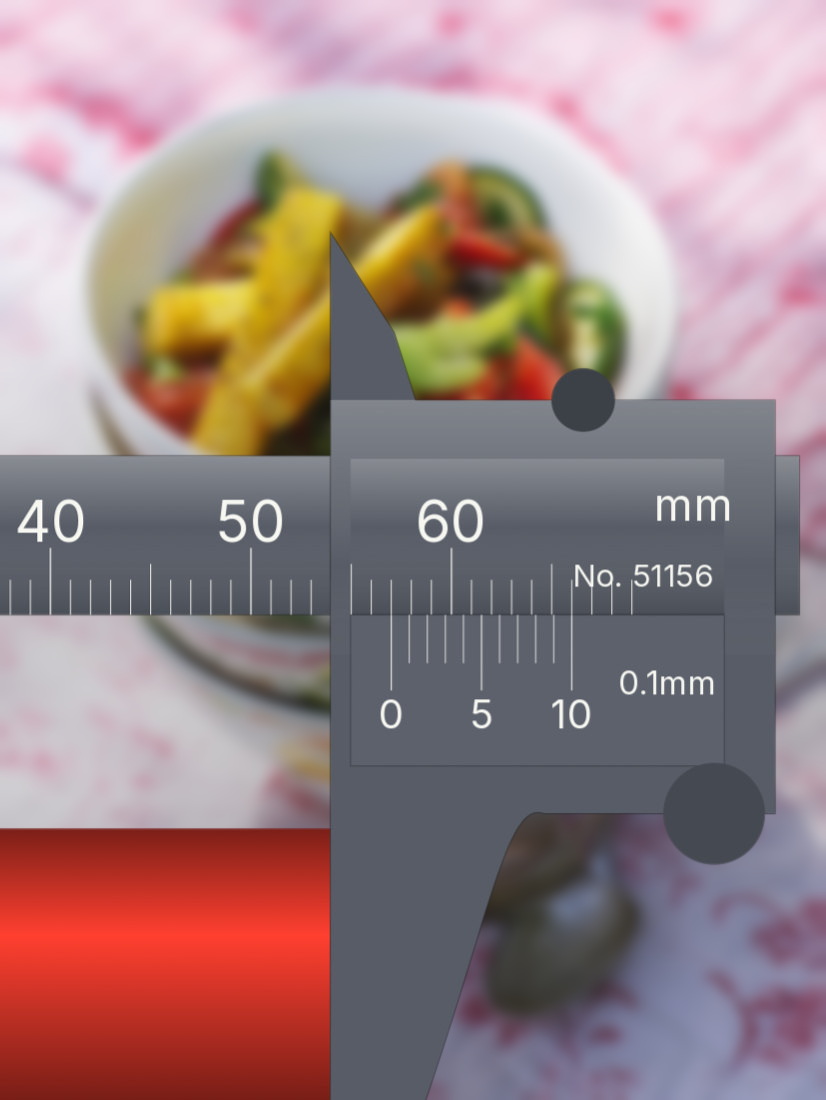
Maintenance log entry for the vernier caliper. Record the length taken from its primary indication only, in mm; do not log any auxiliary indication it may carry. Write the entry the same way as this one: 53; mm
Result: 57.0; mm
